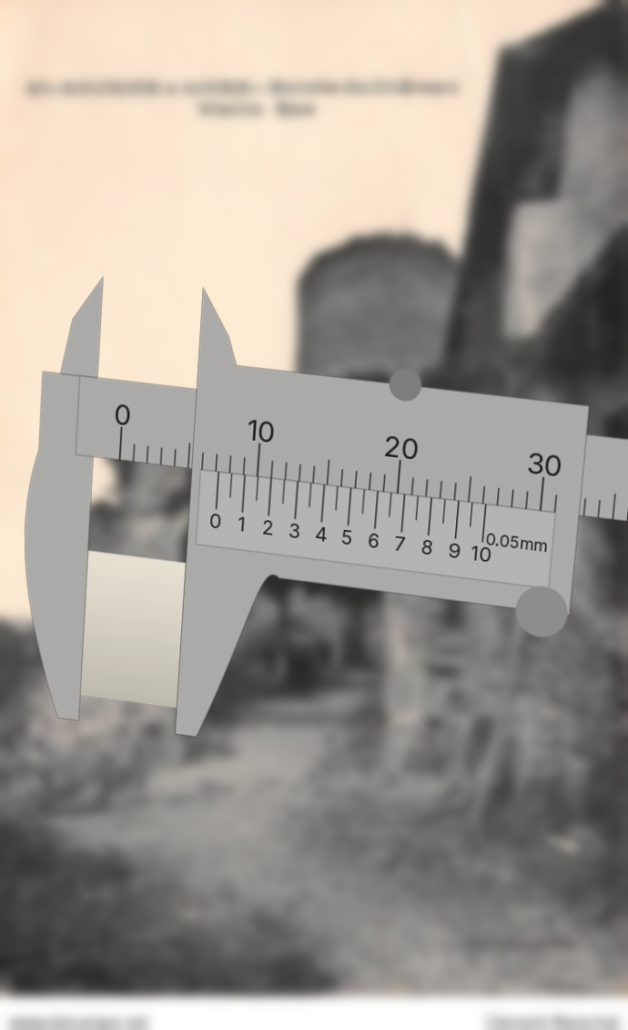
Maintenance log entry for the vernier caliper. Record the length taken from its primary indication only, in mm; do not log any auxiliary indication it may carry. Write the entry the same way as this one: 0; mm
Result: 7.2; mm
